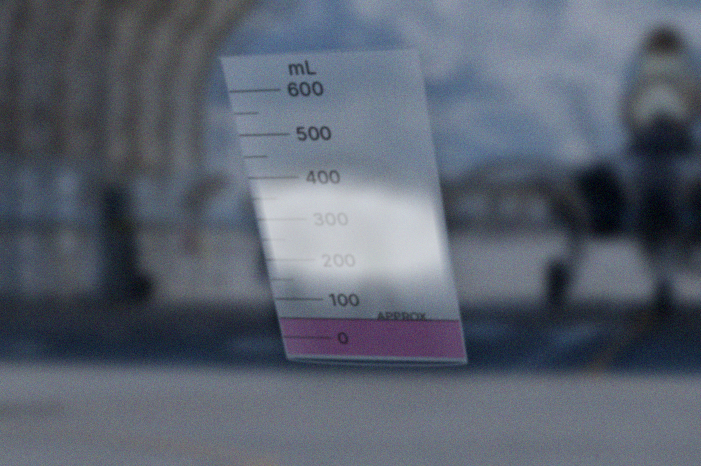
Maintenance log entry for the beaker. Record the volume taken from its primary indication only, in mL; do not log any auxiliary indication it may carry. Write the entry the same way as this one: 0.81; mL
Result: 50; mL
